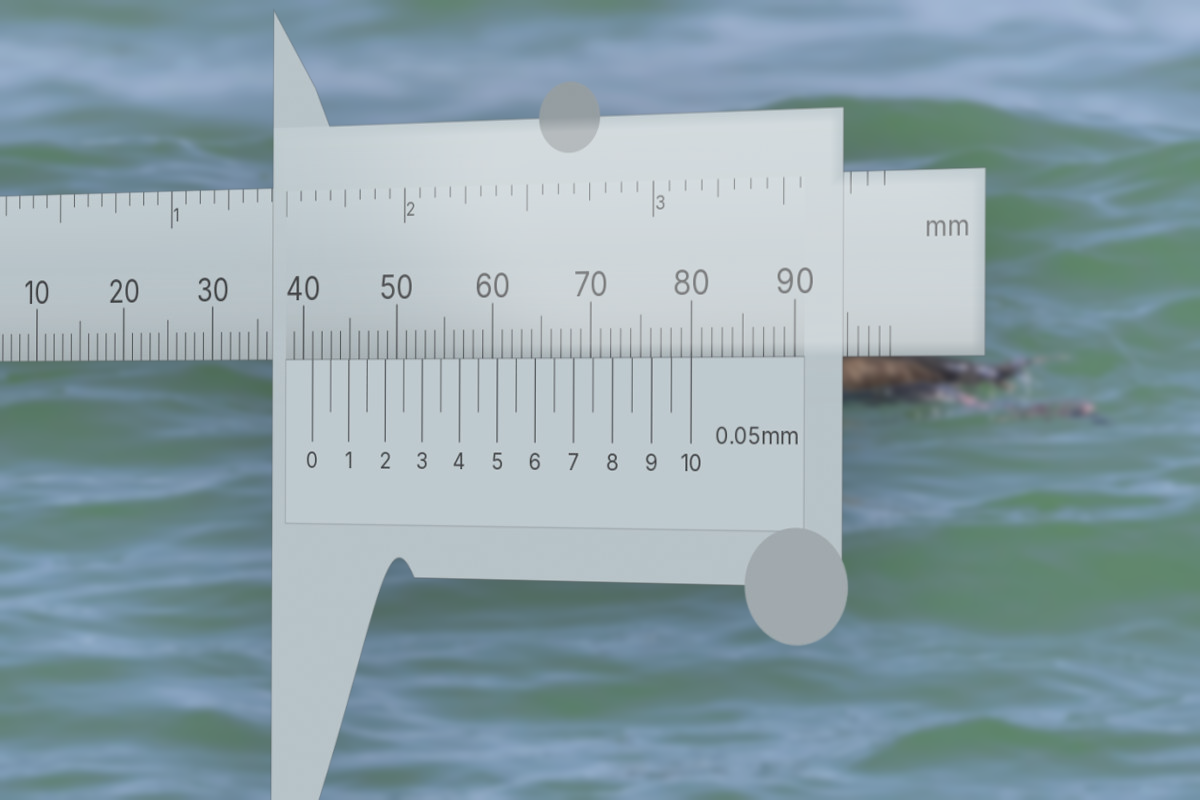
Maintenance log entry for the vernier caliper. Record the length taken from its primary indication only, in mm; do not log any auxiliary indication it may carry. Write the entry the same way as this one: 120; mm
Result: 41.0; mm
